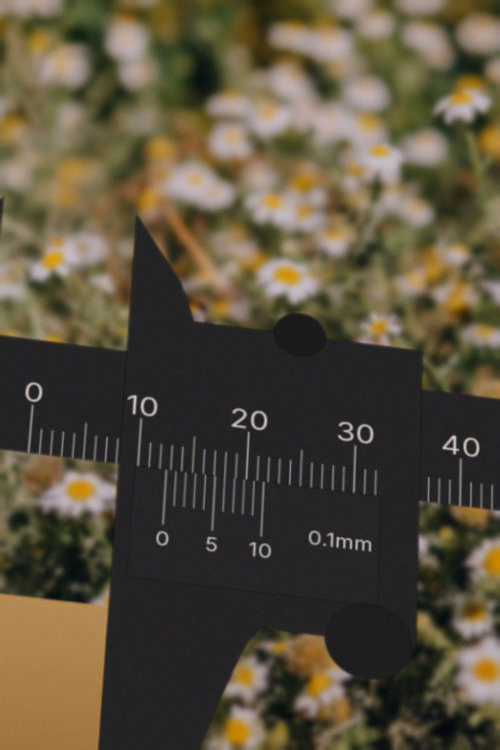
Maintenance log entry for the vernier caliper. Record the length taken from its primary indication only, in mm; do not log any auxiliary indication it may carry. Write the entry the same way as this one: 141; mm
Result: 12.6; mm
